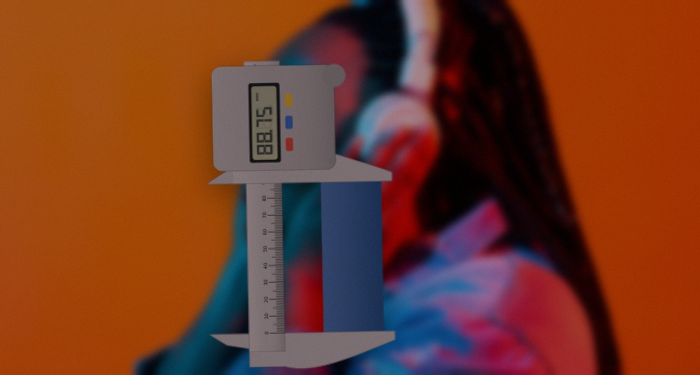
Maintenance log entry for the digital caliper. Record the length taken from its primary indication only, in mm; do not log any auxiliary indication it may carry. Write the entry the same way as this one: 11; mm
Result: 88.75; mm
